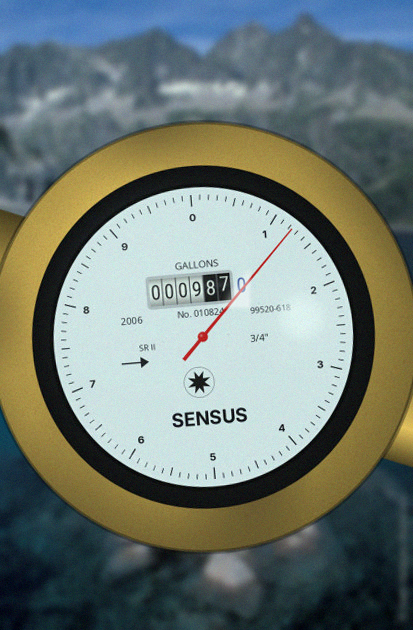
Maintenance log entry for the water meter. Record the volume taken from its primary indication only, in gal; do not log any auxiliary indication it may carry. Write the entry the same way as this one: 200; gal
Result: 9871.2; gal
